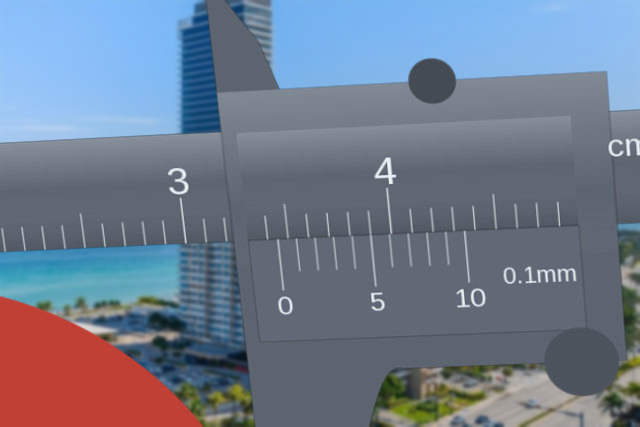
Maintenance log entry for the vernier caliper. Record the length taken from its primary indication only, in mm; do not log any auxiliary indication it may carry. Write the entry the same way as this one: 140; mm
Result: 34.5; mm
